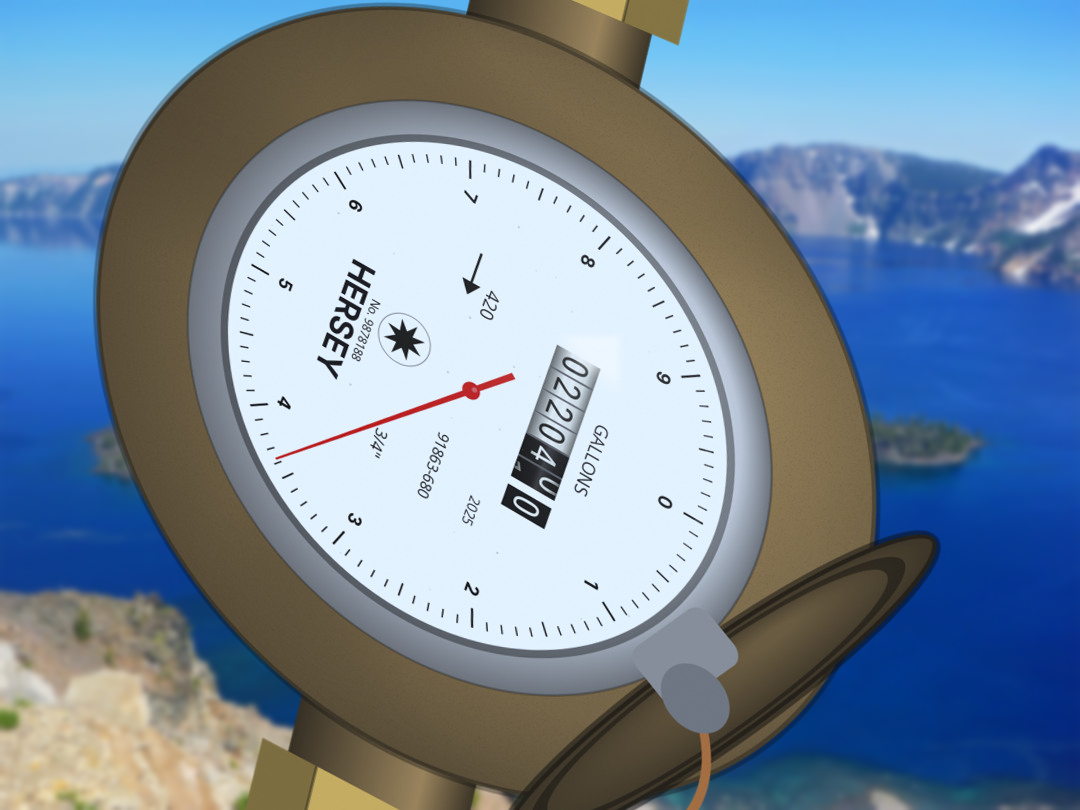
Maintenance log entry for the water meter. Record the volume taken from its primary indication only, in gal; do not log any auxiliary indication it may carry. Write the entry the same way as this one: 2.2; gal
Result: 220403.6; gal
